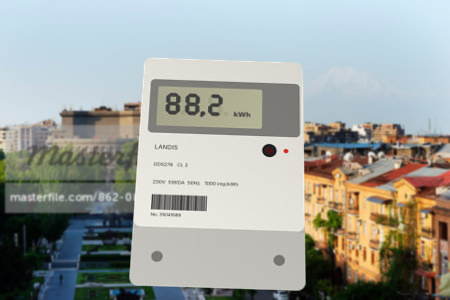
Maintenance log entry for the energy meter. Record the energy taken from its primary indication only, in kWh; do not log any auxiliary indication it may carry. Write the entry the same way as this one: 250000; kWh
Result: 88.2; kWh
